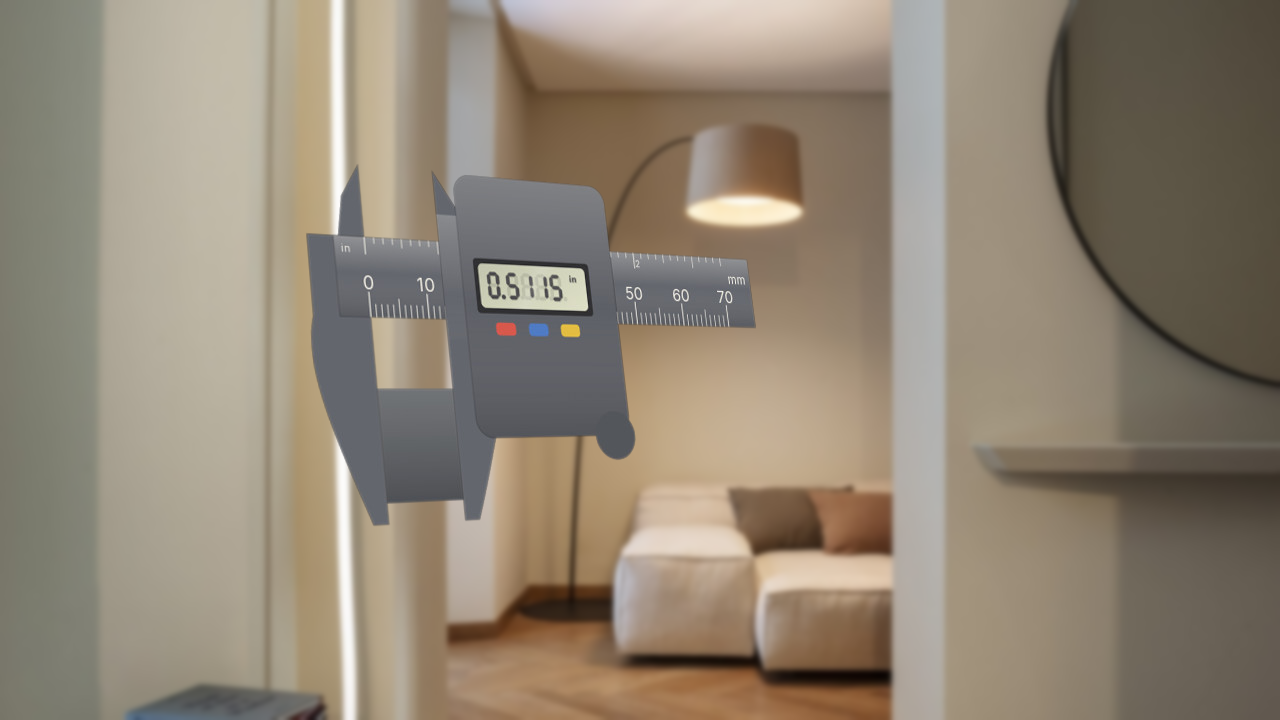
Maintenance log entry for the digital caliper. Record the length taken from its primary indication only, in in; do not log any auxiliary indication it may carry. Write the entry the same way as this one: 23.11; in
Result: 0.5115; in
